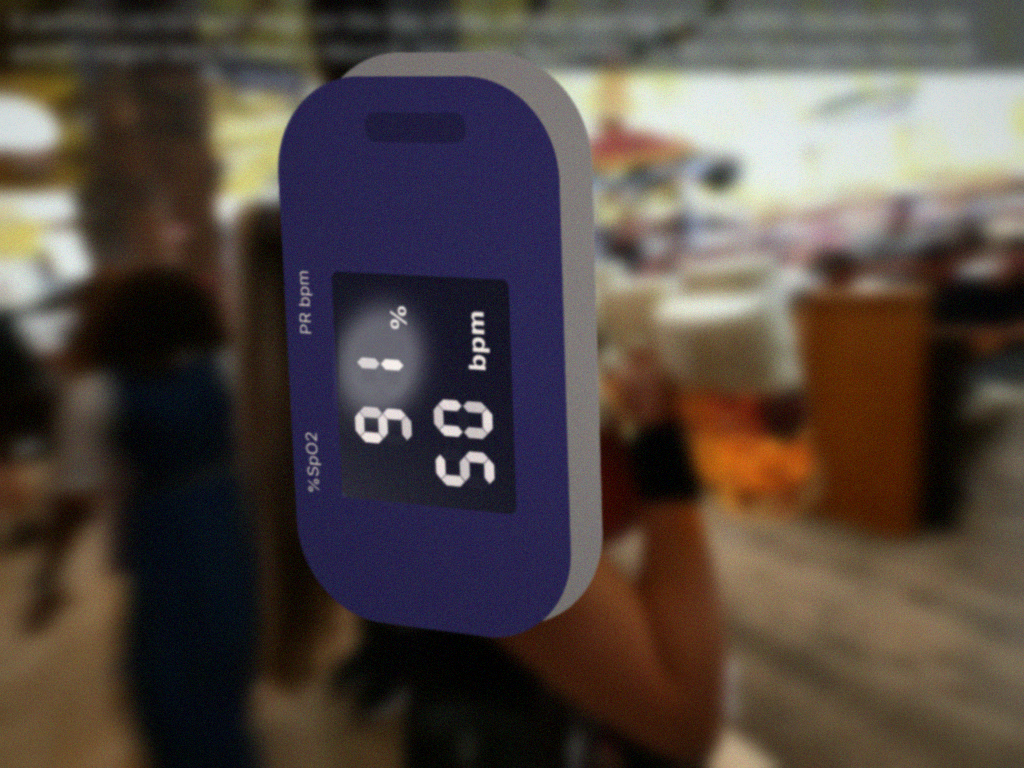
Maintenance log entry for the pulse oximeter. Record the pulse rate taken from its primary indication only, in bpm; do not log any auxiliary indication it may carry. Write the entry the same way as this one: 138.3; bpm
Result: 50; bpm
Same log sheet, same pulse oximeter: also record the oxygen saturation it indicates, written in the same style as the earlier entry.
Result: 91; %
